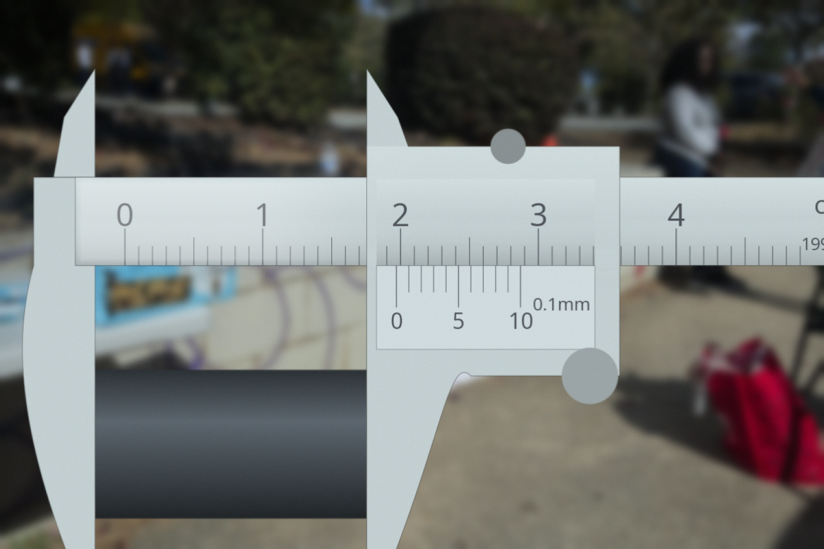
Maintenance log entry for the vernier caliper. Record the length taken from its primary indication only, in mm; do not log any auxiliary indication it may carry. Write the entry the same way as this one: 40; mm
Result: 19.7; mm
